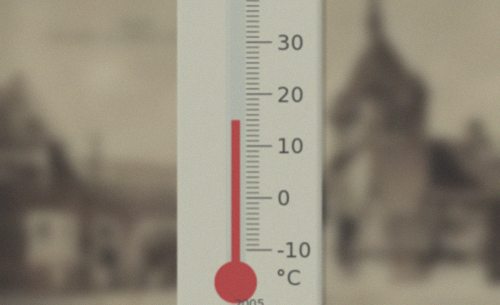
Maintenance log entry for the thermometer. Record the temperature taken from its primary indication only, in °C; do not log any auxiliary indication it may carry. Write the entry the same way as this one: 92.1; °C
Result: 15; °C
